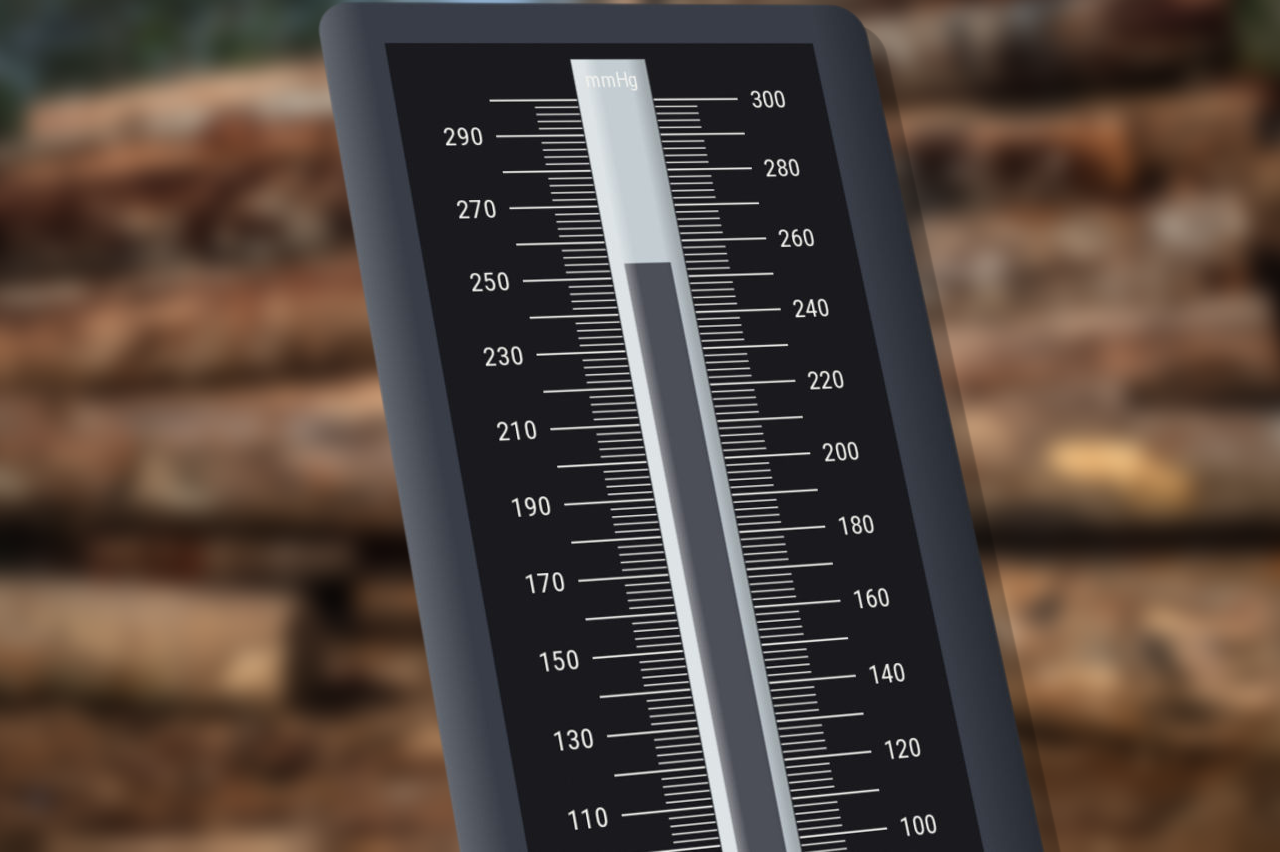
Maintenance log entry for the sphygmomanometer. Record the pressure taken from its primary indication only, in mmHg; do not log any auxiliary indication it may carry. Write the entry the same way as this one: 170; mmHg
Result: 254; mmHg
